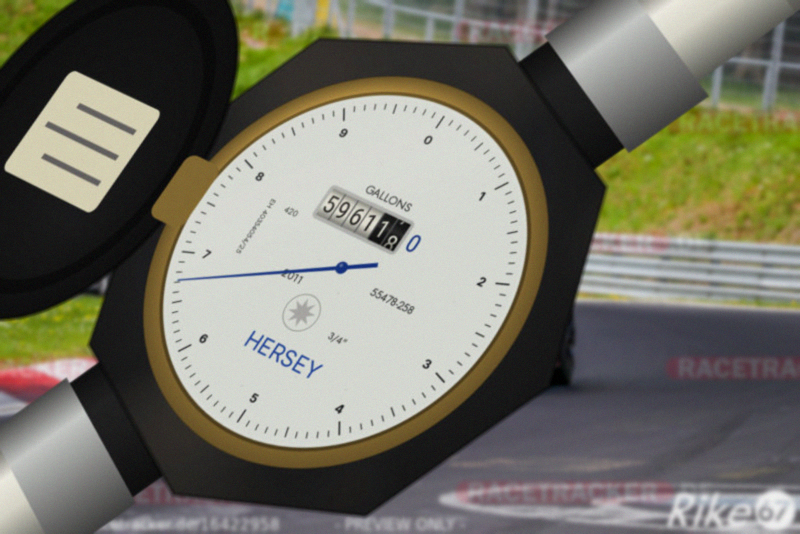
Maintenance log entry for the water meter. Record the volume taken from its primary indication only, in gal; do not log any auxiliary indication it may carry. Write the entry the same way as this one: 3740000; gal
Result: 5961176.7; gal
